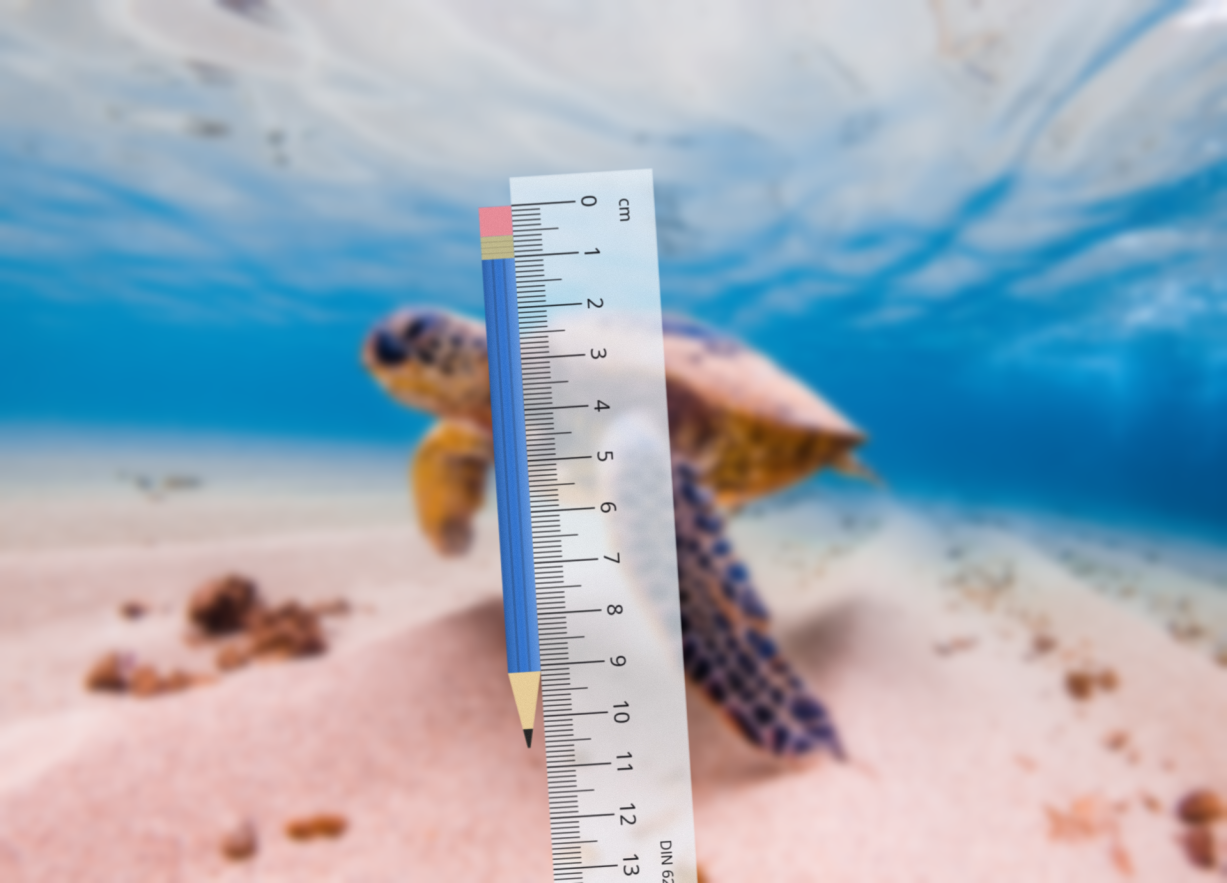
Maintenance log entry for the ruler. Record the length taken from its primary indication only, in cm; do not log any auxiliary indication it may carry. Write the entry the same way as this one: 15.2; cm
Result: 10.6; cm
